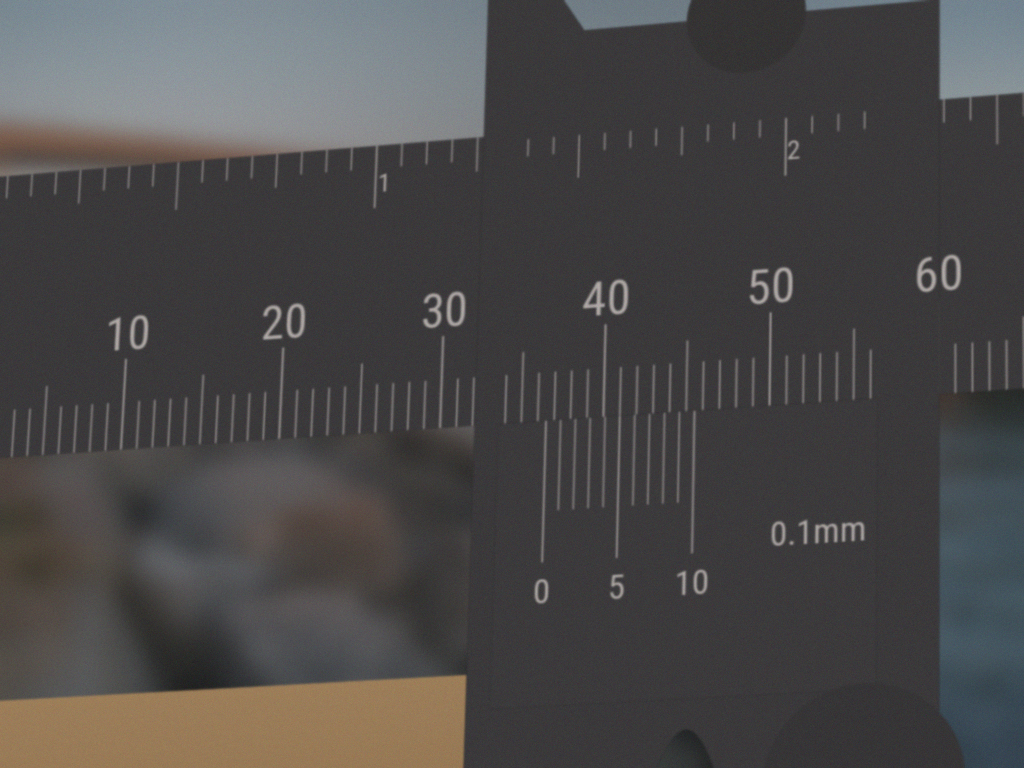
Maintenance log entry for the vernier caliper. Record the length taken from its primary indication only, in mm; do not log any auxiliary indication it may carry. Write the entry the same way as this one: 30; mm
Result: 36.5; mm
